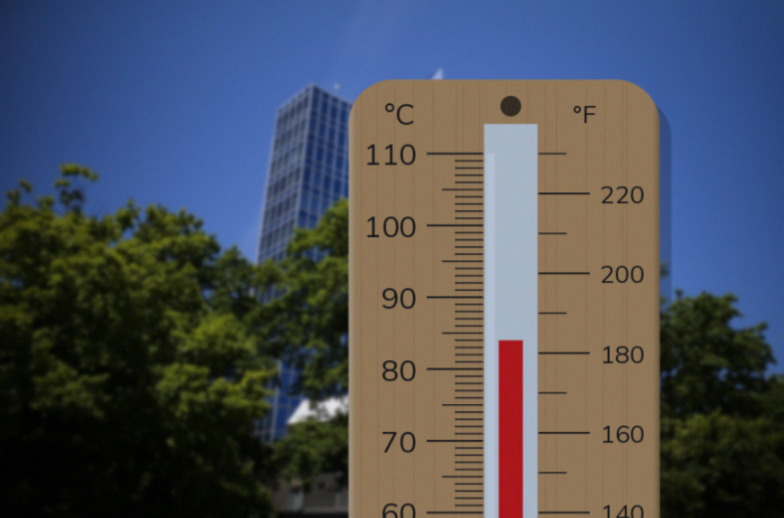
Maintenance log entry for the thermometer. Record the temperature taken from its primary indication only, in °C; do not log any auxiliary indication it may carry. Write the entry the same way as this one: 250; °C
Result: 84; °C
